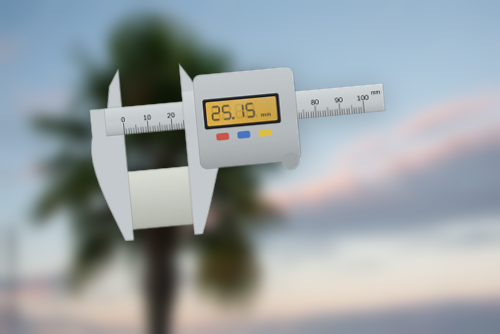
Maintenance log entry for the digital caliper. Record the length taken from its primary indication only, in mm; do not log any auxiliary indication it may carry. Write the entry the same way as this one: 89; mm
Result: 25.15; mm
